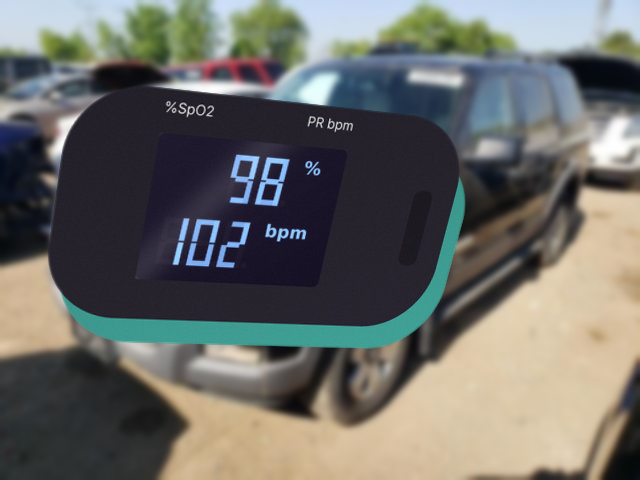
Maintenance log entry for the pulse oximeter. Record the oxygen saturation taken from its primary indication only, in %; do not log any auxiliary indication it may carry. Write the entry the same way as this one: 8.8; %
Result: 98; %
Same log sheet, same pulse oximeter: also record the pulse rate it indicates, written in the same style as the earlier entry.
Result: 102; bpm
